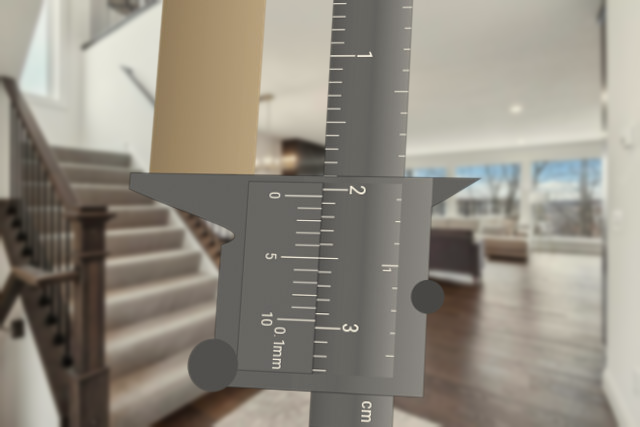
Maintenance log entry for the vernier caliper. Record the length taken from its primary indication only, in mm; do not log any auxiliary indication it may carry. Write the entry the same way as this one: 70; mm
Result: 20.5; mm
